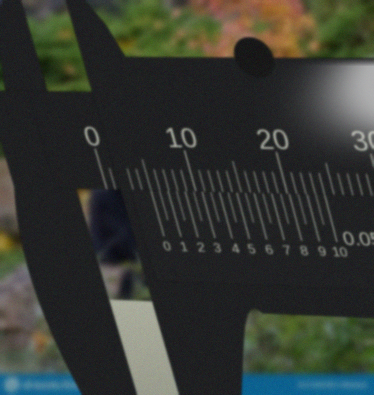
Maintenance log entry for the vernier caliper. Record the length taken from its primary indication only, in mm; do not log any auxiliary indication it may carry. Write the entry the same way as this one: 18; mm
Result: 5.0; mm
